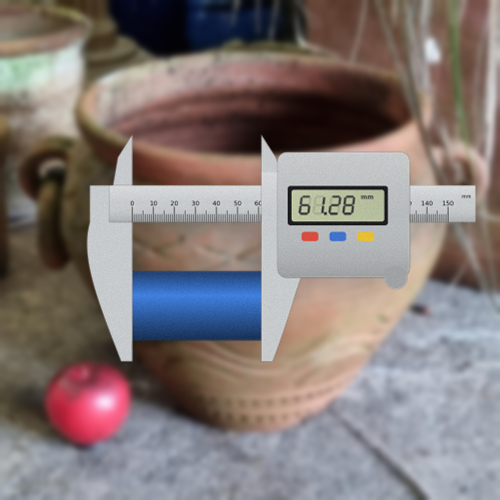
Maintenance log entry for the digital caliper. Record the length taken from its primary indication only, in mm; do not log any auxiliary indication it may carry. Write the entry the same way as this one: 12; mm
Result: 61.28; mm
